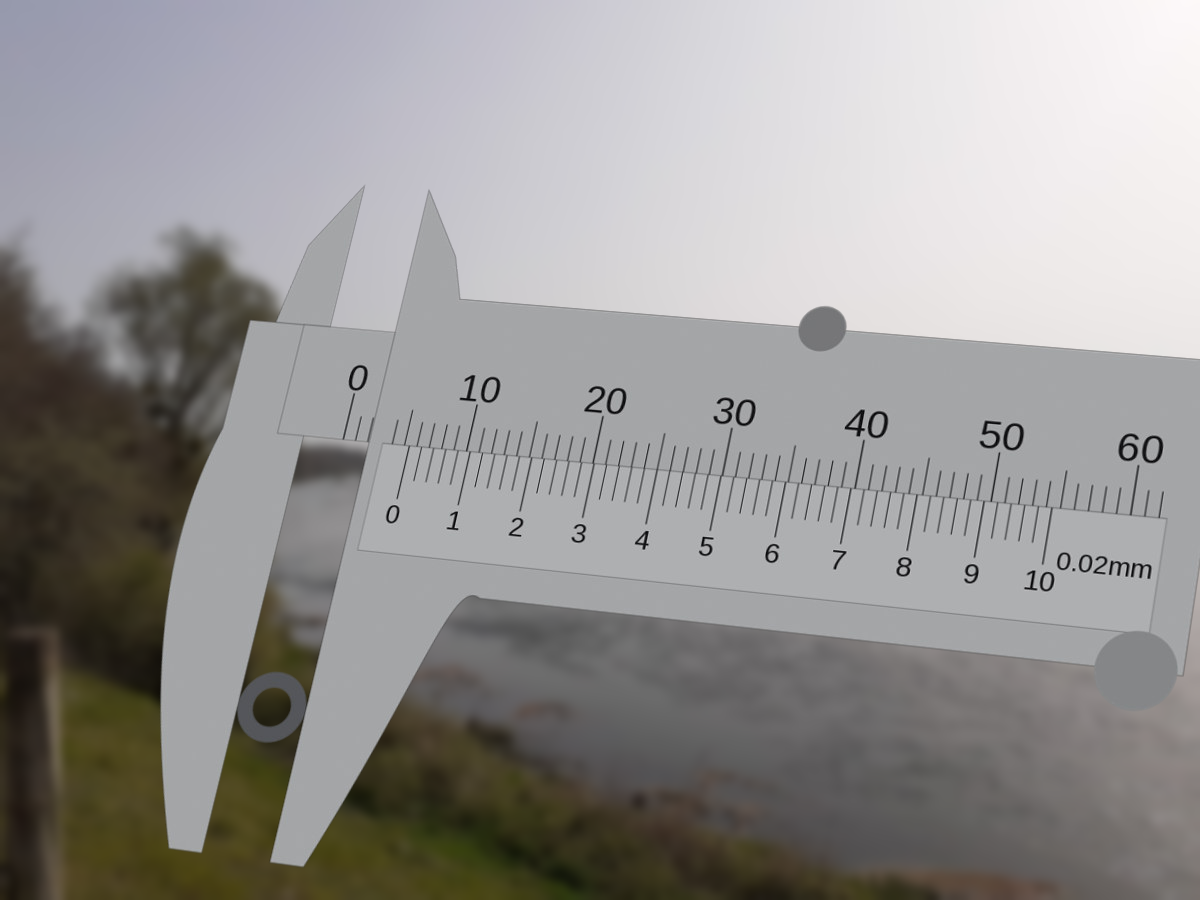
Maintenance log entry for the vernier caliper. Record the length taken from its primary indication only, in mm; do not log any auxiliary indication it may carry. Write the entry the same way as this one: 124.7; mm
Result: 5.4; mm
